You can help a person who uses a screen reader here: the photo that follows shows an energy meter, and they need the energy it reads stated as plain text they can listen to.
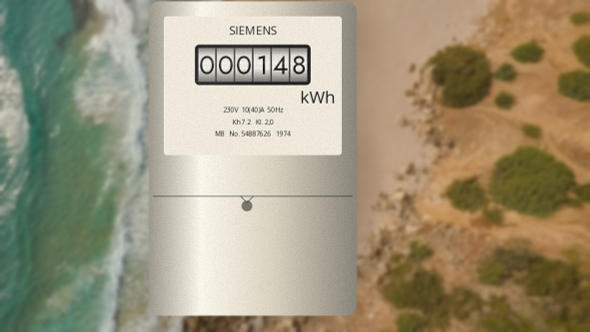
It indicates 148 kWh
